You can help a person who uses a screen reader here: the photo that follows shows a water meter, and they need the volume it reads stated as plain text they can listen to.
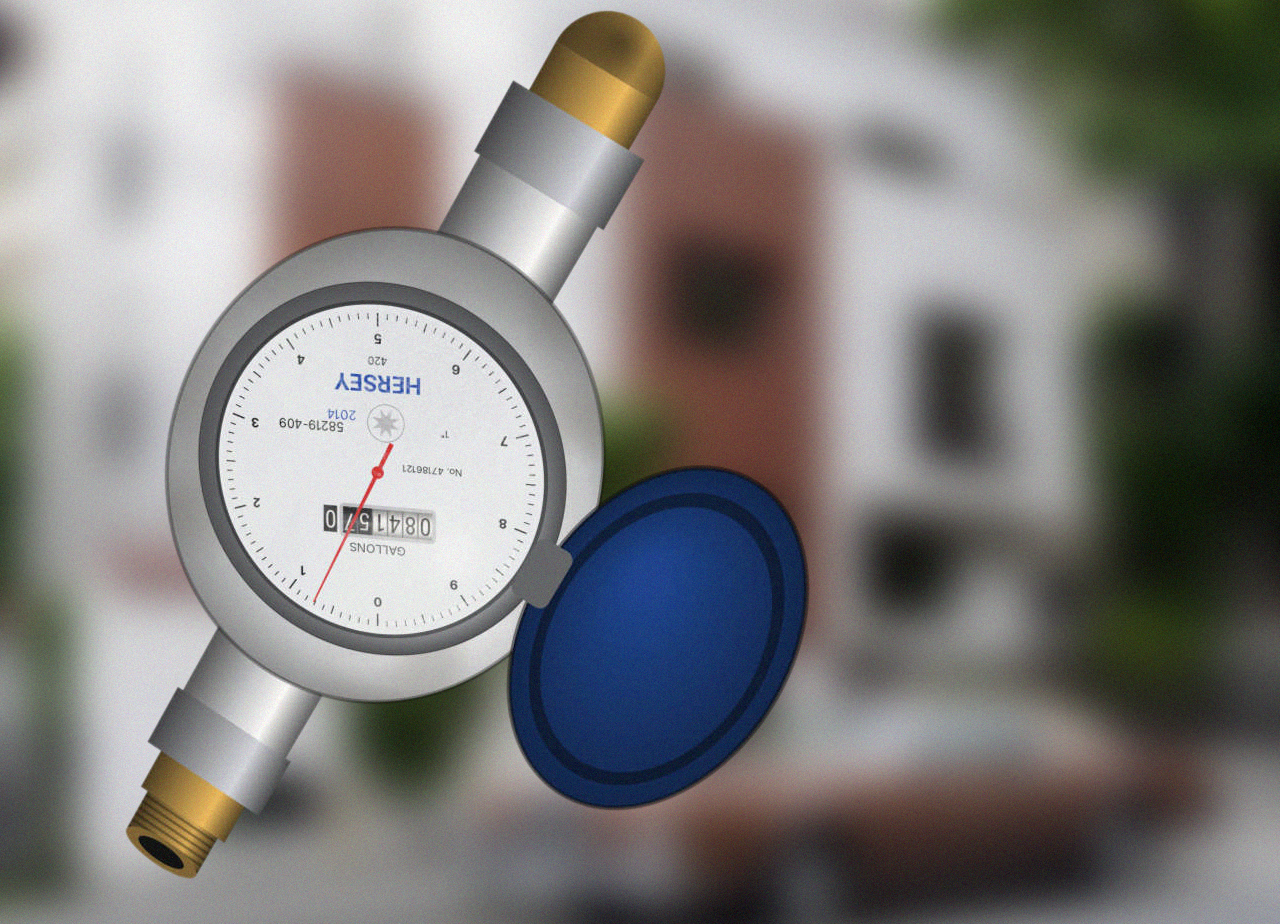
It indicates 841570.7 gal
